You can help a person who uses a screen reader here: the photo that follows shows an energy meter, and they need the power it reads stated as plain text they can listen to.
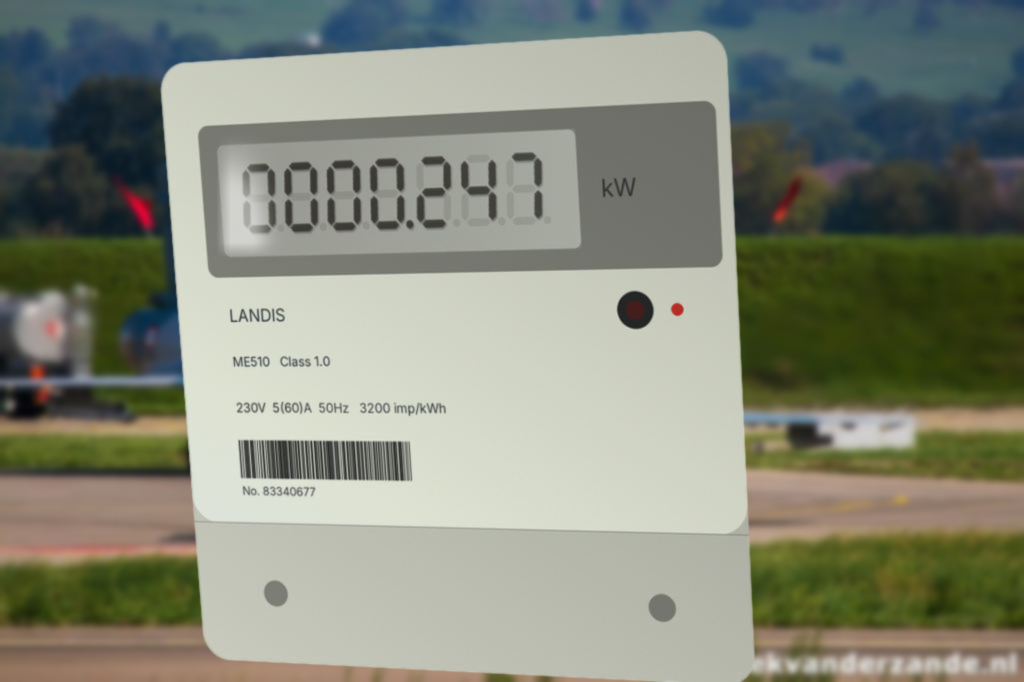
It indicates 0.247 kW
